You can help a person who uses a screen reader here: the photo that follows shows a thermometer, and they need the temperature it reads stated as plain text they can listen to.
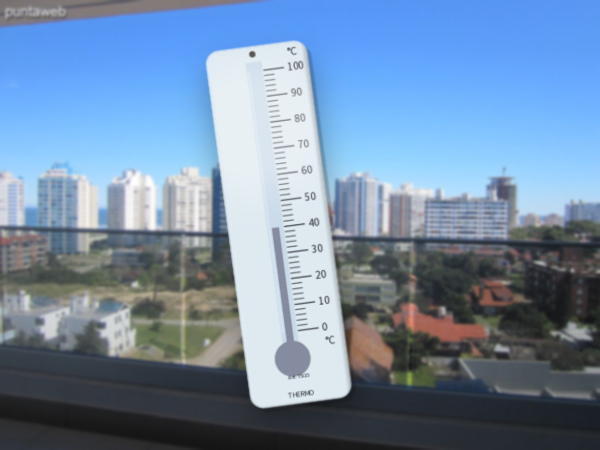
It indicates 40 °C
